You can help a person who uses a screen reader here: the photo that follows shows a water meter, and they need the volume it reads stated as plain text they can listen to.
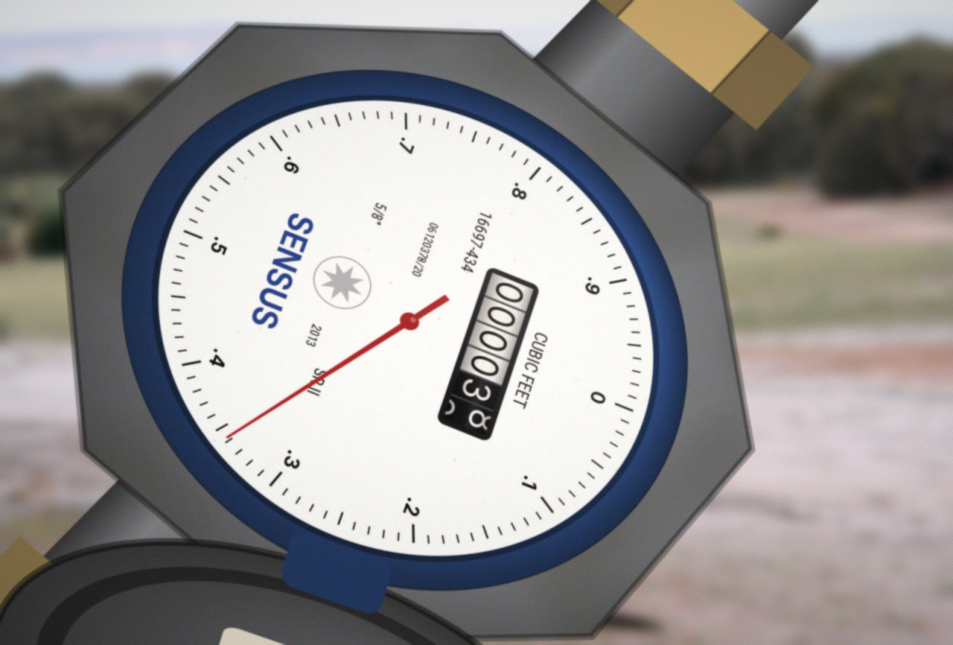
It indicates 38.34 ft³
